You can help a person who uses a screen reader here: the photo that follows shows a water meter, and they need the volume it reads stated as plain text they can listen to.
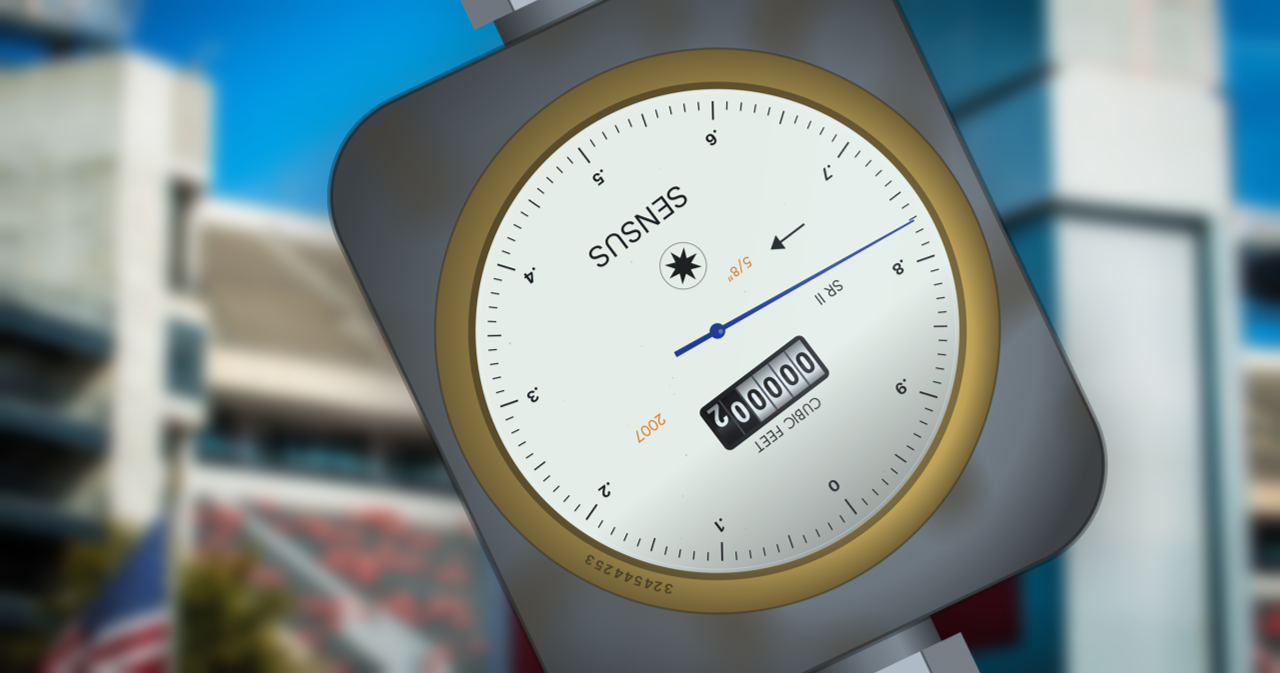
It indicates 1.77 ft³
